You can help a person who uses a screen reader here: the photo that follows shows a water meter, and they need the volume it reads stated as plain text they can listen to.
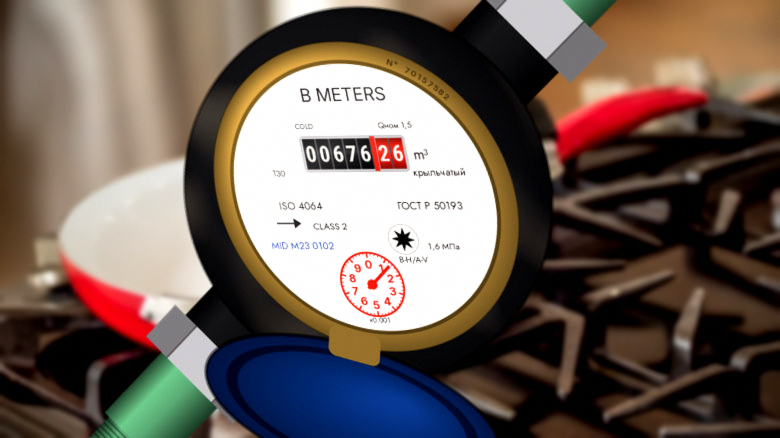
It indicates 676.261 m³
